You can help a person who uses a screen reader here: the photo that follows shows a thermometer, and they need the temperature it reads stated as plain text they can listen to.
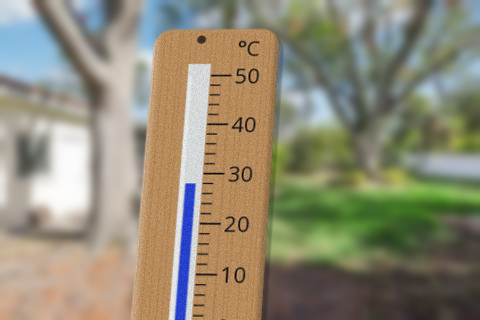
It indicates 28 °C
